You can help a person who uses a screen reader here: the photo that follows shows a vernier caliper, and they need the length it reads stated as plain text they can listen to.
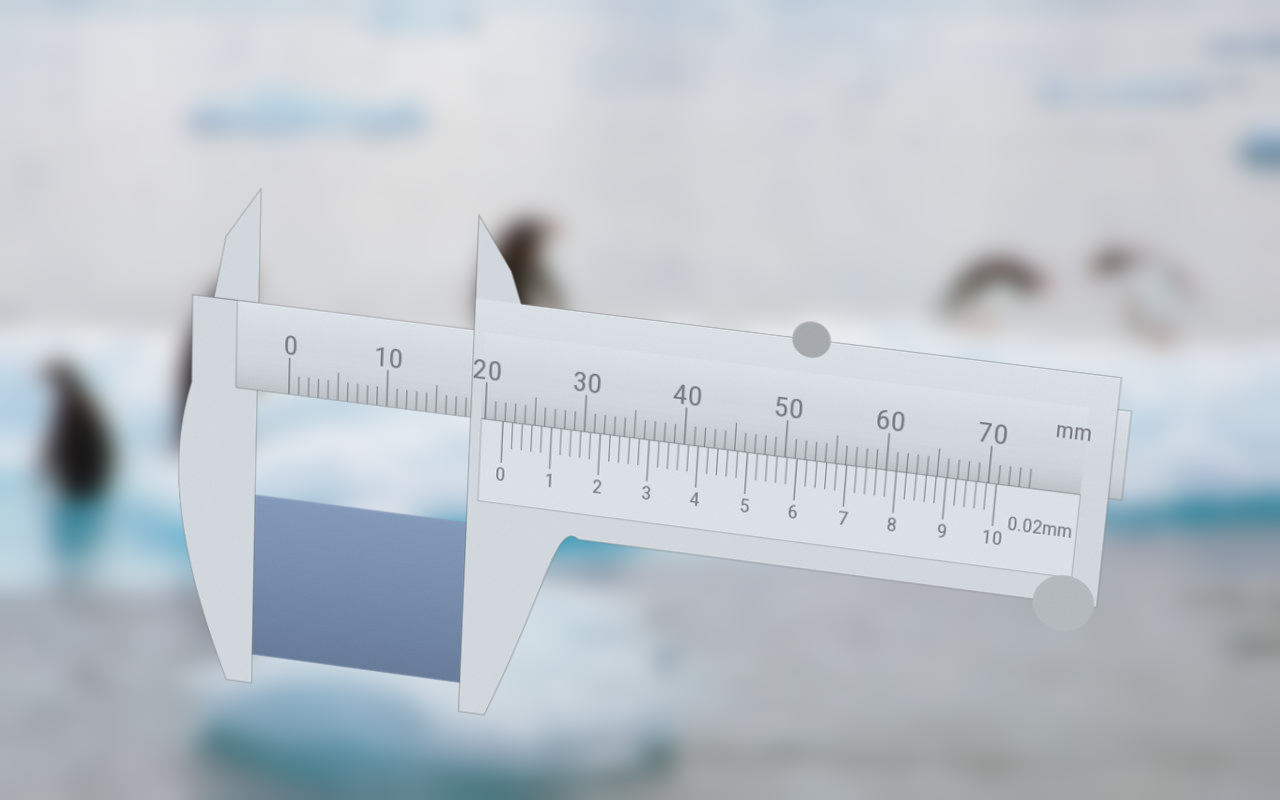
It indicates 21.8 mm
